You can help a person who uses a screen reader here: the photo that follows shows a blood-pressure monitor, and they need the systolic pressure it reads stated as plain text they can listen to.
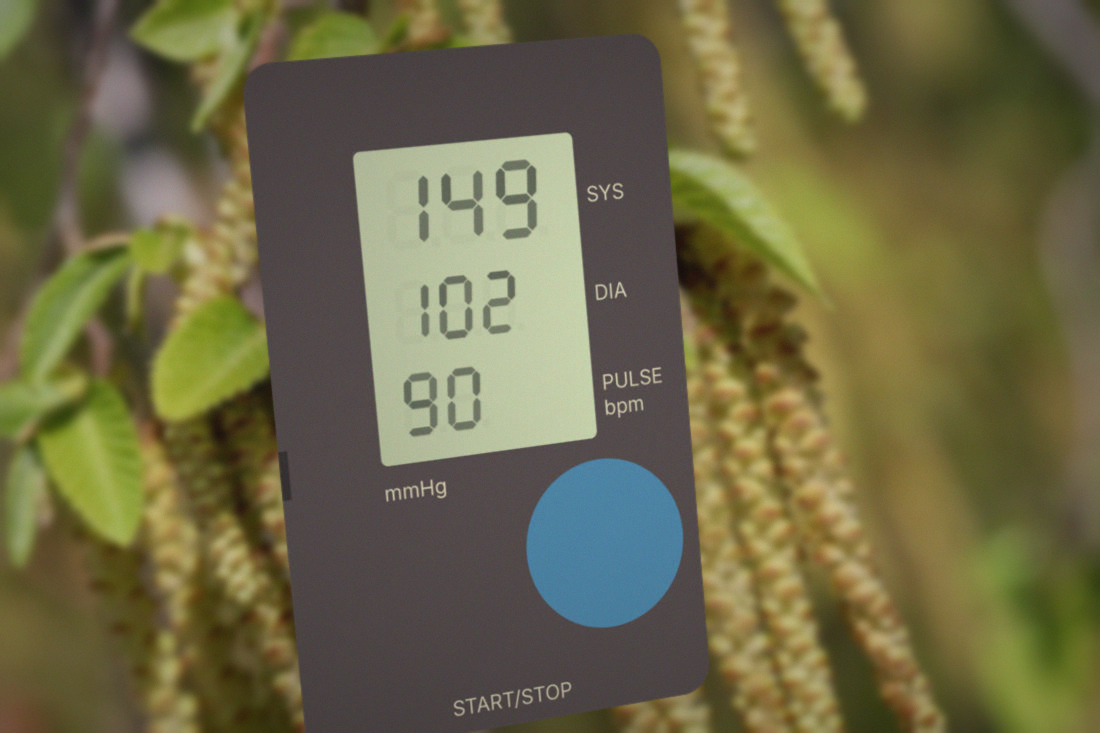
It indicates 149 mmHg
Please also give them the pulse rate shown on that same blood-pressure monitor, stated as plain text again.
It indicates 90 bpm
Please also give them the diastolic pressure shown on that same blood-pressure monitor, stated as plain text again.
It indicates 102 mmHg
